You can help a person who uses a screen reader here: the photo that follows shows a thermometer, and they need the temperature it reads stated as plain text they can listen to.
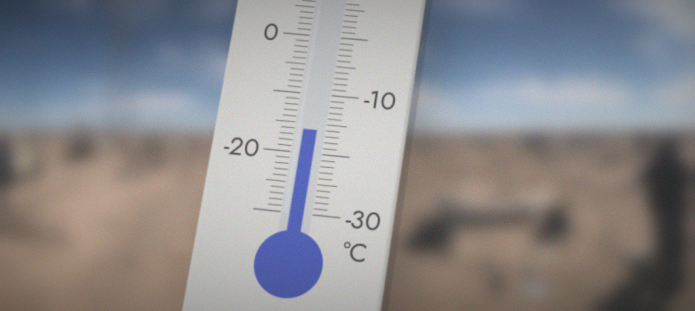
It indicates -16 °C
